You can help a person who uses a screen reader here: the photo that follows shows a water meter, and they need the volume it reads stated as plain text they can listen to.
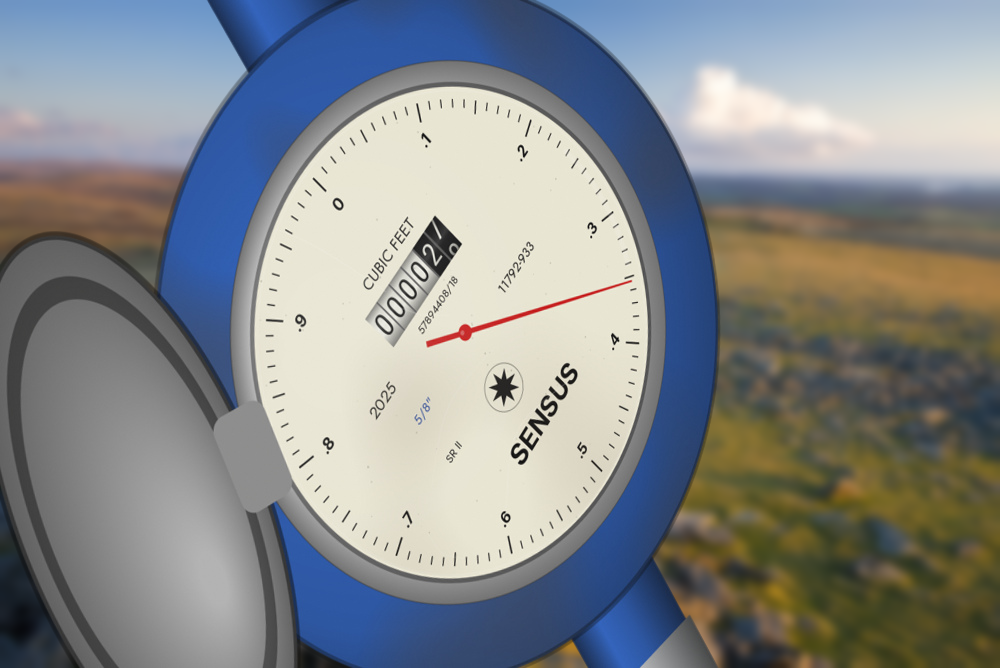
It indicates 27.35 ft³
